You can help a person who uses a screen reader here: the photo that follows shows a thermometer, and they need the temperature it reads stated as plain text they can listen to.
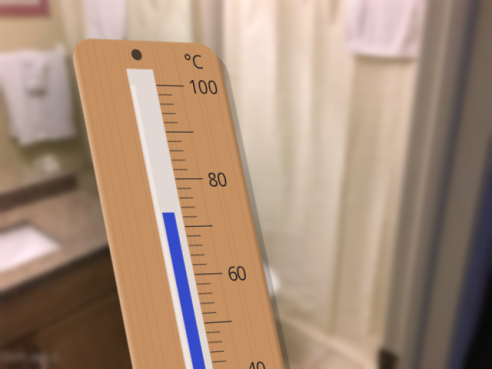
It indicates 73 °C
